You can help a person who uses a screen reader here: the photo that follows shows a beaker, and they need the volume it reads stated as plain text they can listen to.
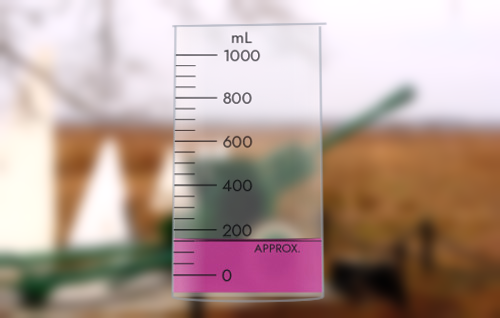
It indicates 150 mL
